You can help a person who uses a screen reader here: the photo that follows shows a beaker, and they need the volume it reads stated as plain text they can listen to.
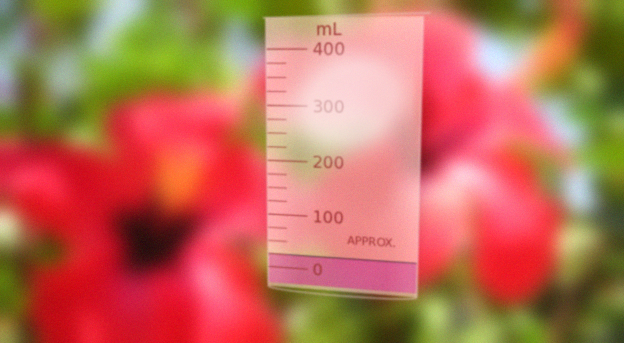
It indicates 25 mL
